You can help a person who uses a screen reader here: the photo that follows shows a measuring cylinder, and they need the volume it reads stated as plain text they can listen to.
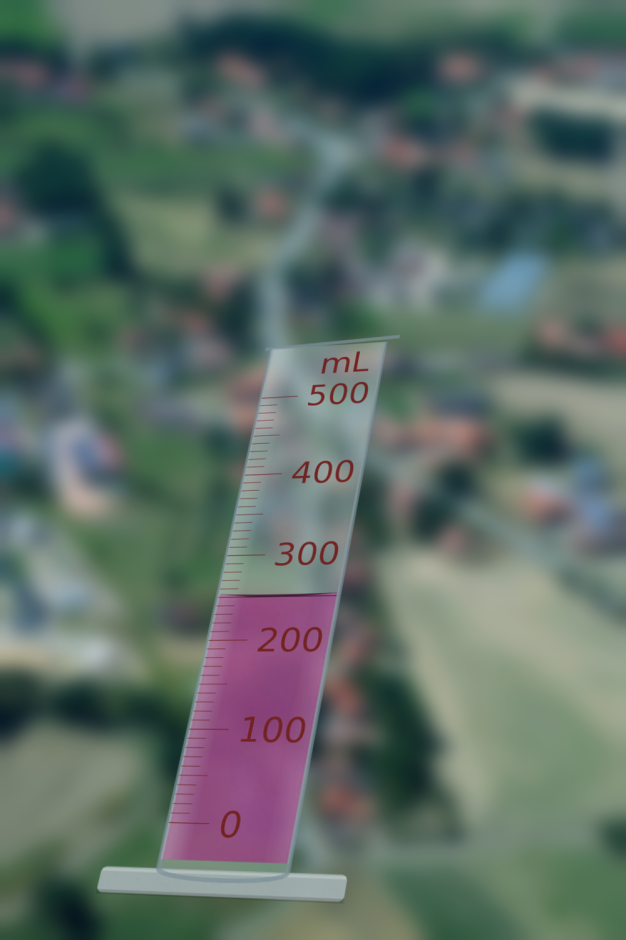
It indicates 250 mL
